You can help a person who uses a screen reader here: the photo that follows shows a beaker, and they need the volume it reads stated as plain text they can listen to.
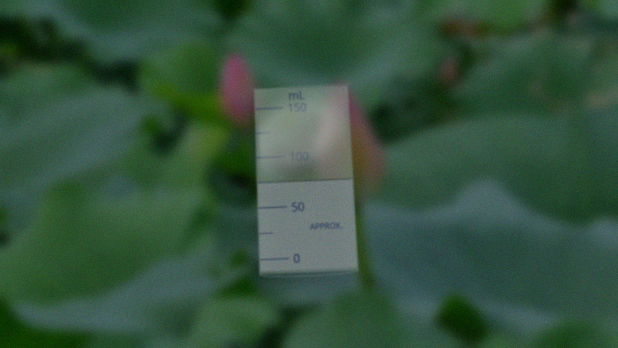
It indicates 75 mL
